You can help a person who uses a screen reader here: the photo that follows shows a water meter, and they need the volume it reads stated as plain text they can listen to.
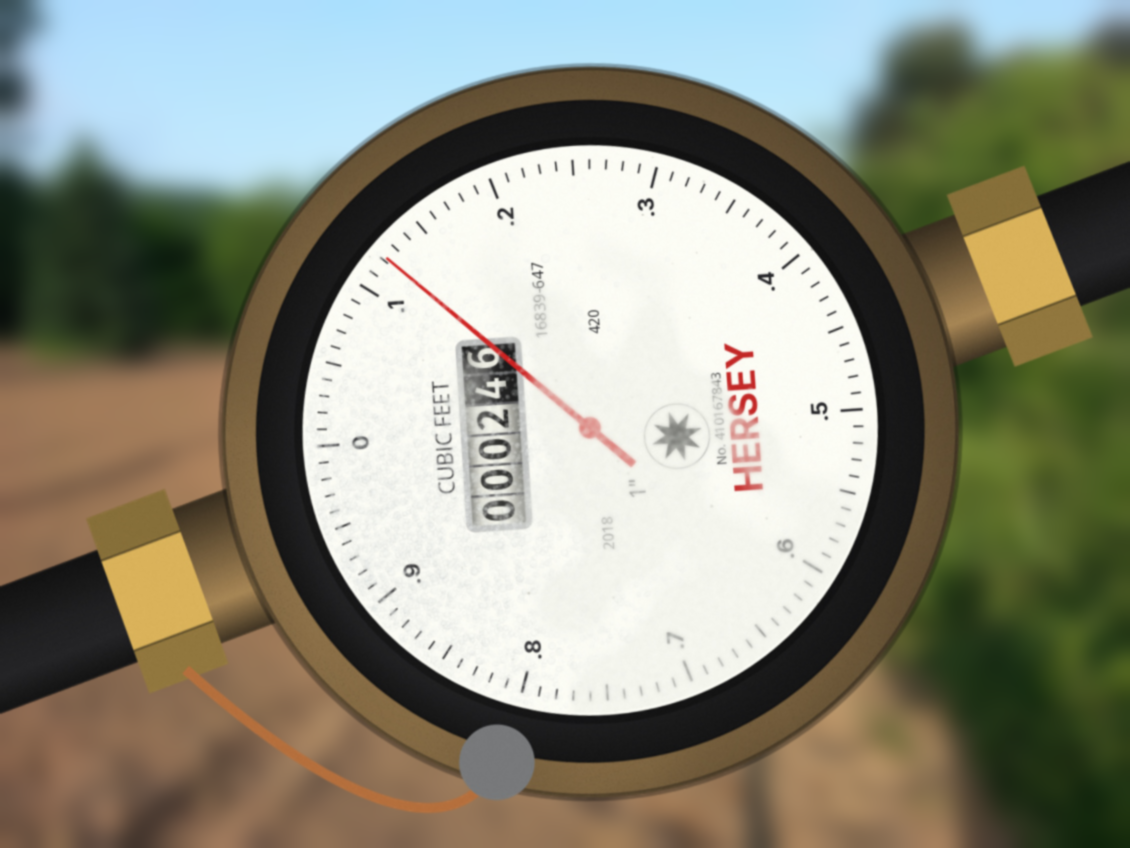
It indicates 246.12 ft³
